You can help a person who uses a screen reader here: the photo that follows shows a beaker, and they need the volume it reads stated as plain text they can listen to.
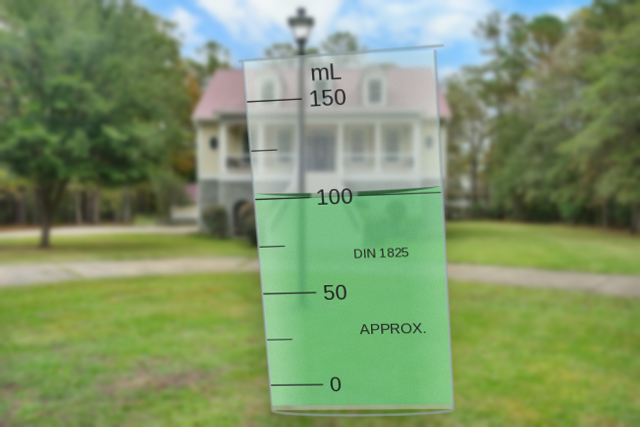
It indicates 100 mL
